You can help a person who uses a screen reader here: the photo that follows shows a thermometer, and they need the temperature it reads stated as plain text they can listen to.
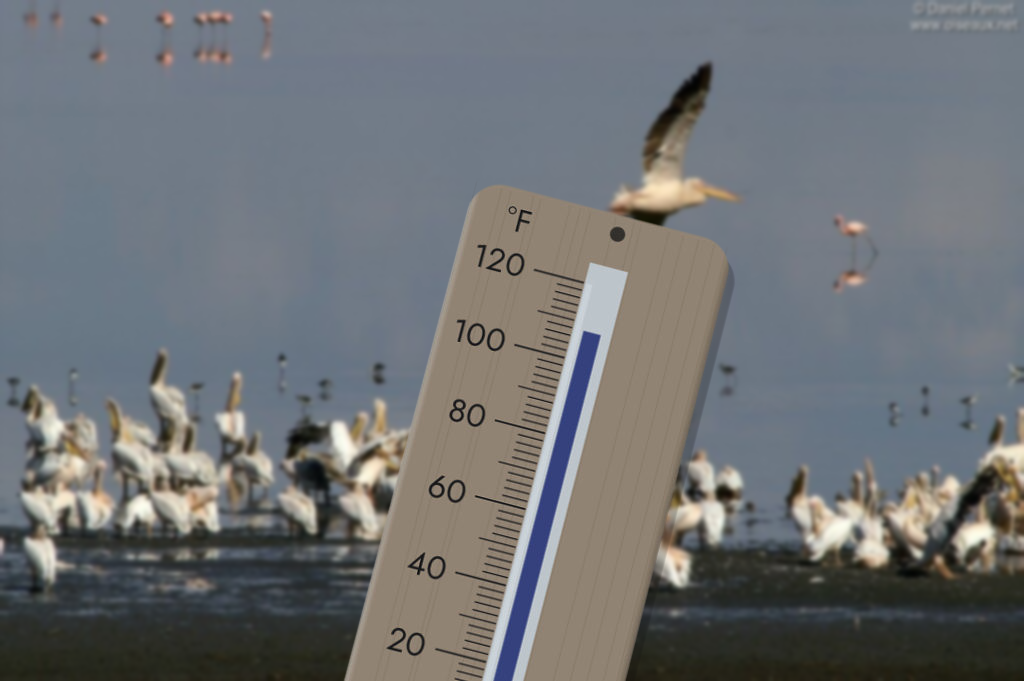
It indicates 108 °F
